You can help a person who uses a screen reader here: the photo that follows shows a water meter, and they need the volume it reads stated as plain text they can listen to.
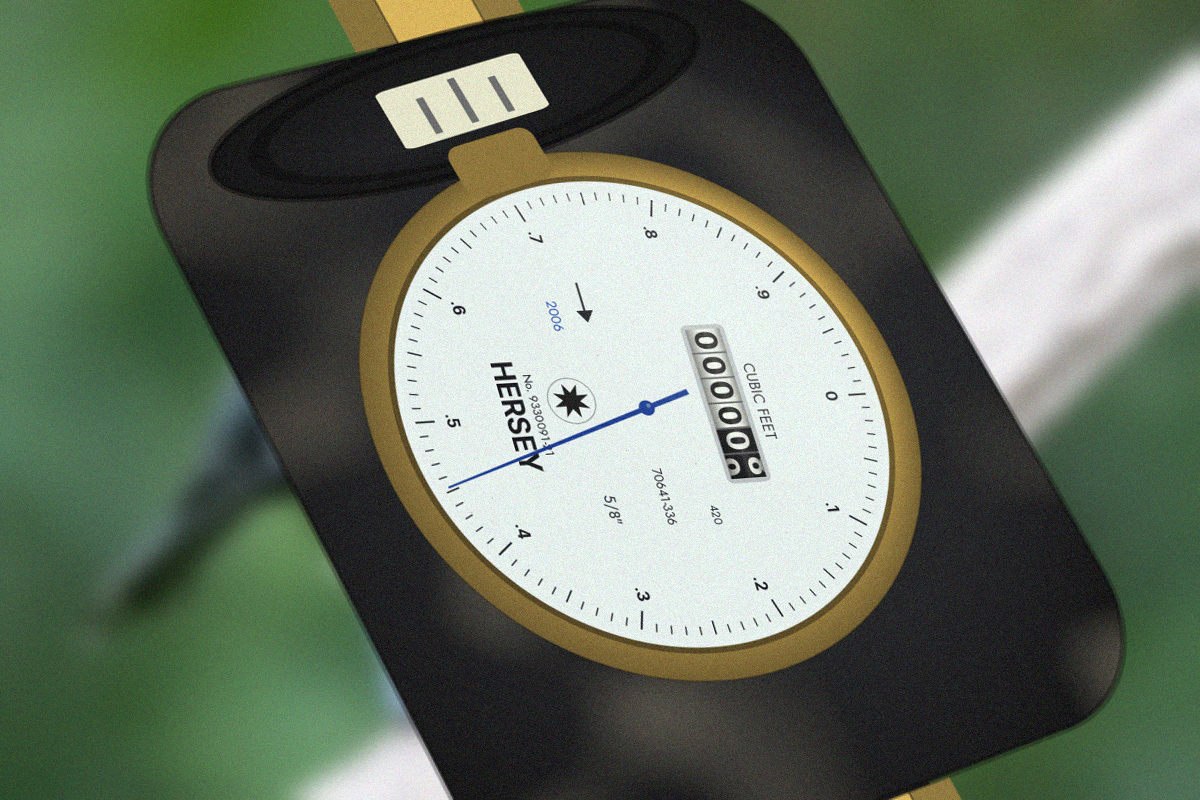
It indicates 8.45 ft³
